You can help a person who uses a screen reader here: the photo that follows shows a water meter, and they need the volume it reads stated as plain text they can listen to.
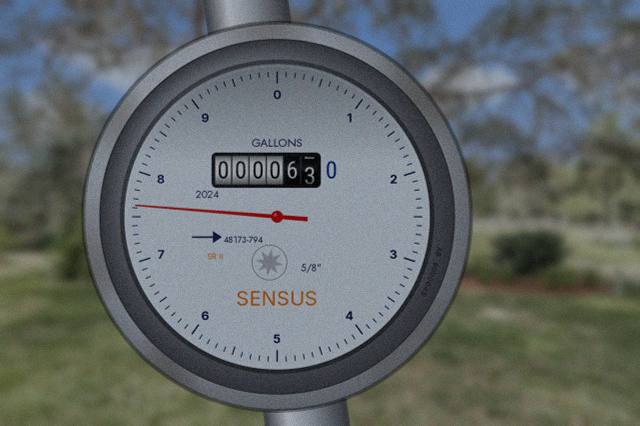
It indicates 627.6 gal
